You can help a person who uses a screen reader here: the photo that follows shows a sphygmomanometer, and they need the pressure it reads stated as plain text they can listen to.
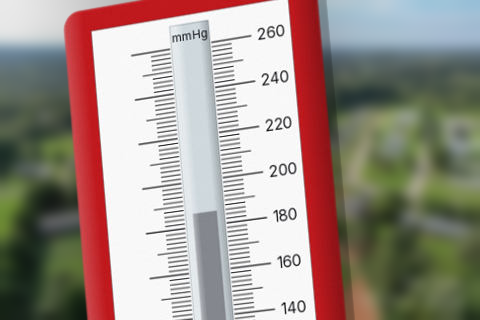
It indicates 186 mmHg
